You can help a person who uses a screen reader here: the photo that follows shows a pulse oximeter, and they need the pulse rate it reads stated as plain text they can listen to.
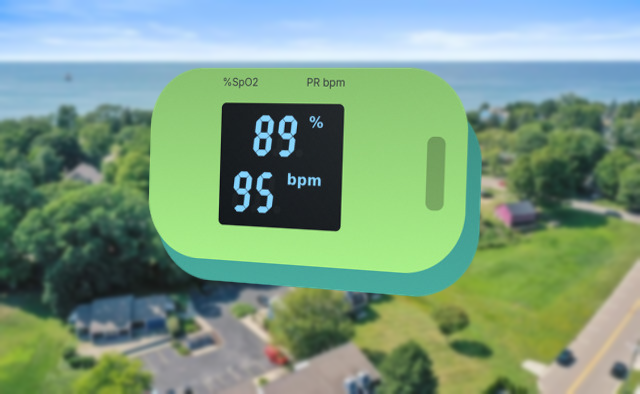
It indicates 95 bpm
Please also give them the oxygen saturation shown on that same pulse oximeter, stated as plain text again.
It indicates 89 %
